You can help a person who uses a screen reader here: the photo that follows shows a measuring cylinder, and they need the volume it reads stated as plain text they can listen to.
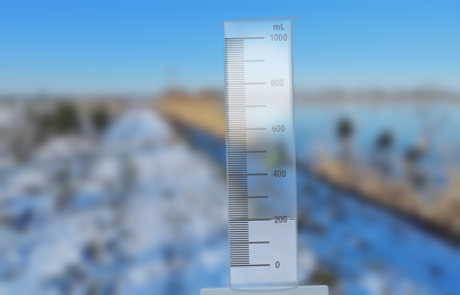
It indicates 200 mL
